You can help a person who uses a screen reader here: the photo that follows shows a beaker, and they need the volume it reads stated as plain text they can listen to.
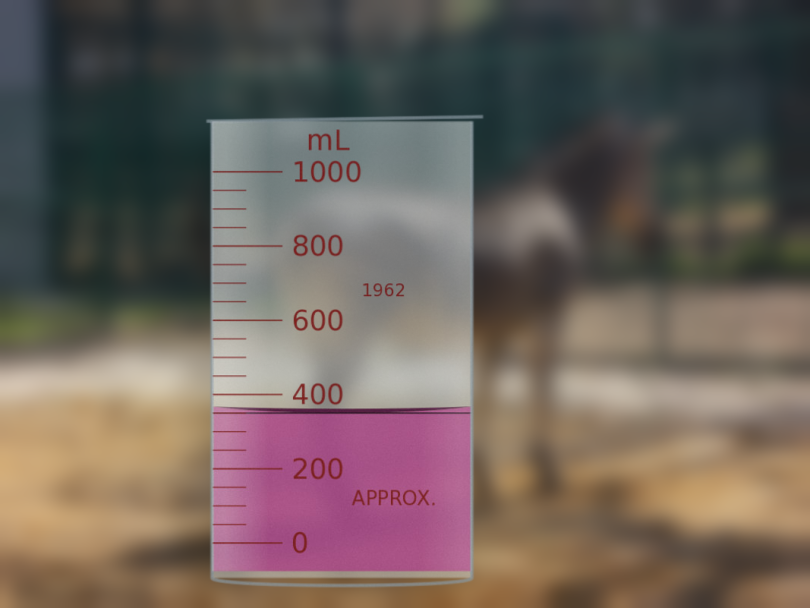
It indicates 350 mL
